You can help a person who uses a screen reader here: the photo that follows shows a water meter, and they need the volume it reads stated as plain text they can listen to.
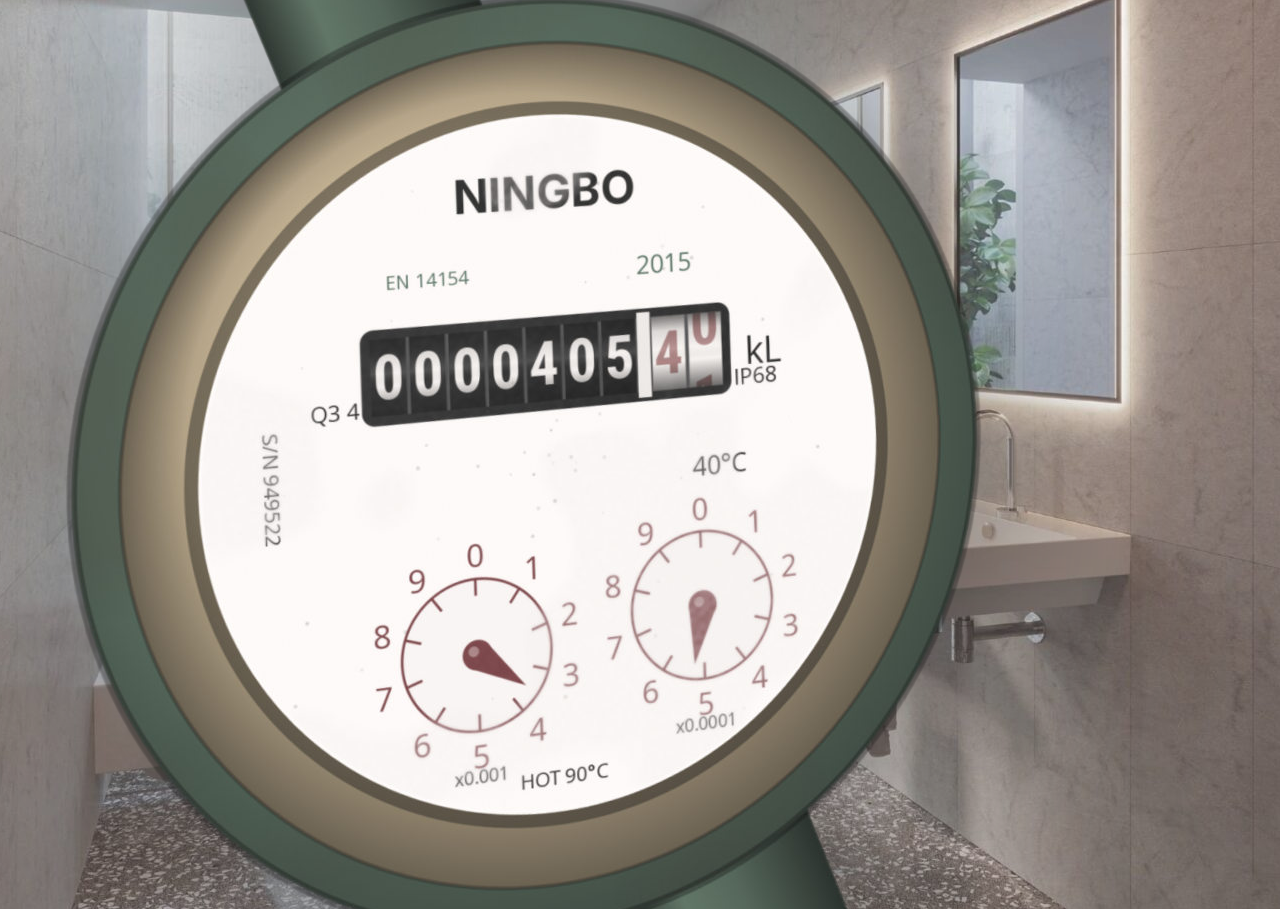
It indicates 405.4035 kL
